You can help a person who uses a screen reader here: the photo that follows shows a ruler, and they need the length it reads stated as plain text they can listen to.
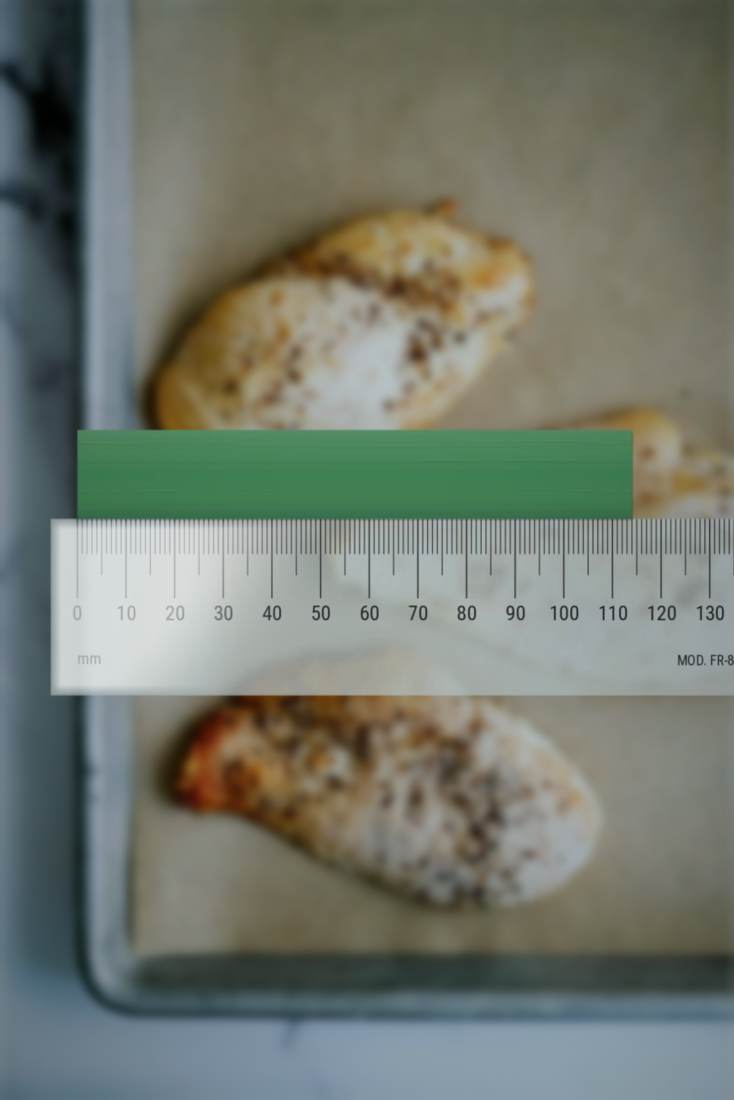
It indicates 114 mm
